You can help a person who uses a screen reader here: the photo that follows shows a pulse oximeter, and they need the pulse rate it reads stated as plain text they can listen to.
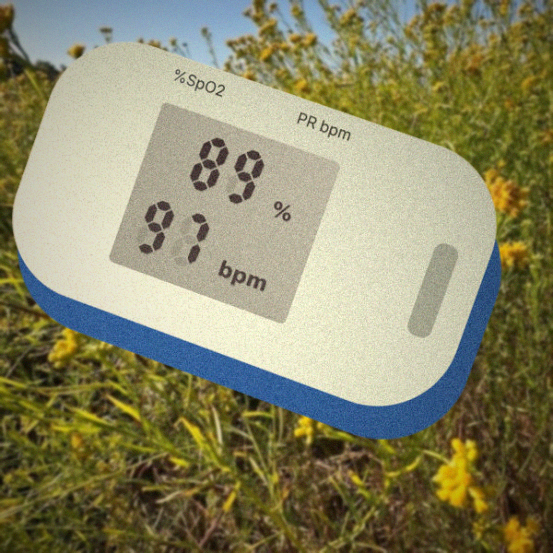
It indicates 97 bpm
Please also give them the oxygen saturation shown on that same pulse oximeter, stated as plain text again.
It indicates 89 %
